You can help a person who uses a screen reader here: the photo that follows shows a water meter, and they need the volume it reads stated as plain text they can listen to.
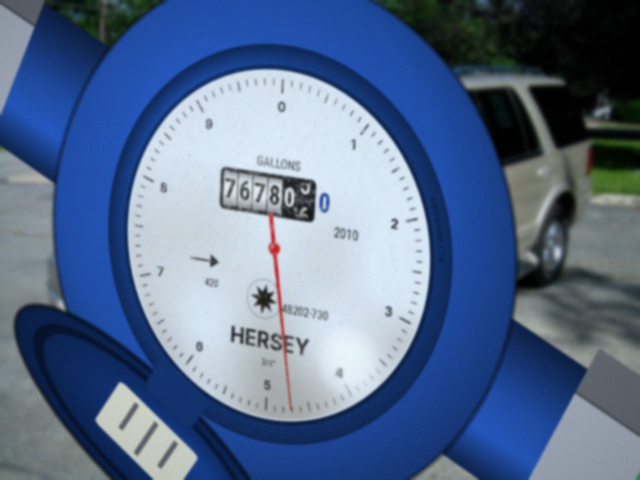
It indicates 7678054.7 gal
